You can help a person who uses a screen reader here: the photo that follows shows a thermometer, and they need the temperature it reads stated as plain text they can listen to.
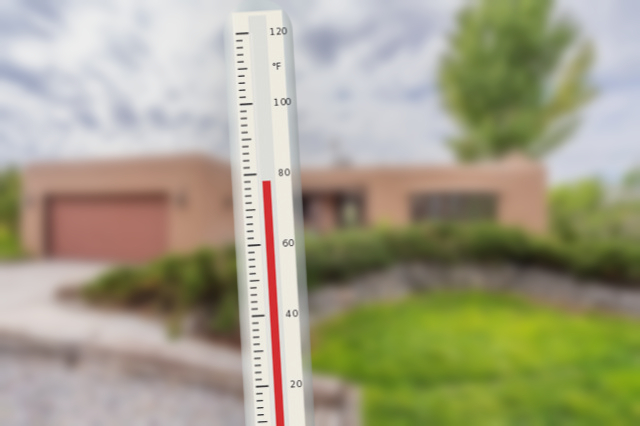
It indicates 78 °F
